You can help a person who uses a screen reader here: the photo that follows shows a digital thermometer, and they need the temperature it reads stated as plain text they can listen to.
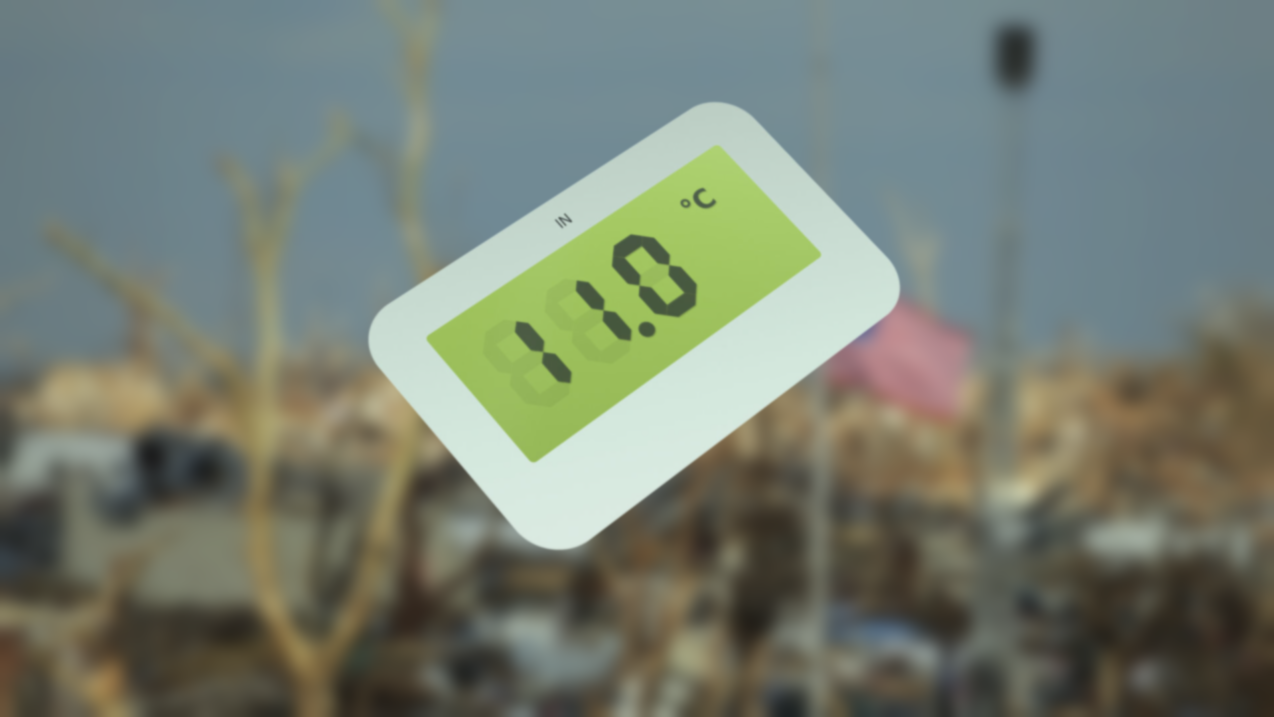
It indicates 11.0 °C
